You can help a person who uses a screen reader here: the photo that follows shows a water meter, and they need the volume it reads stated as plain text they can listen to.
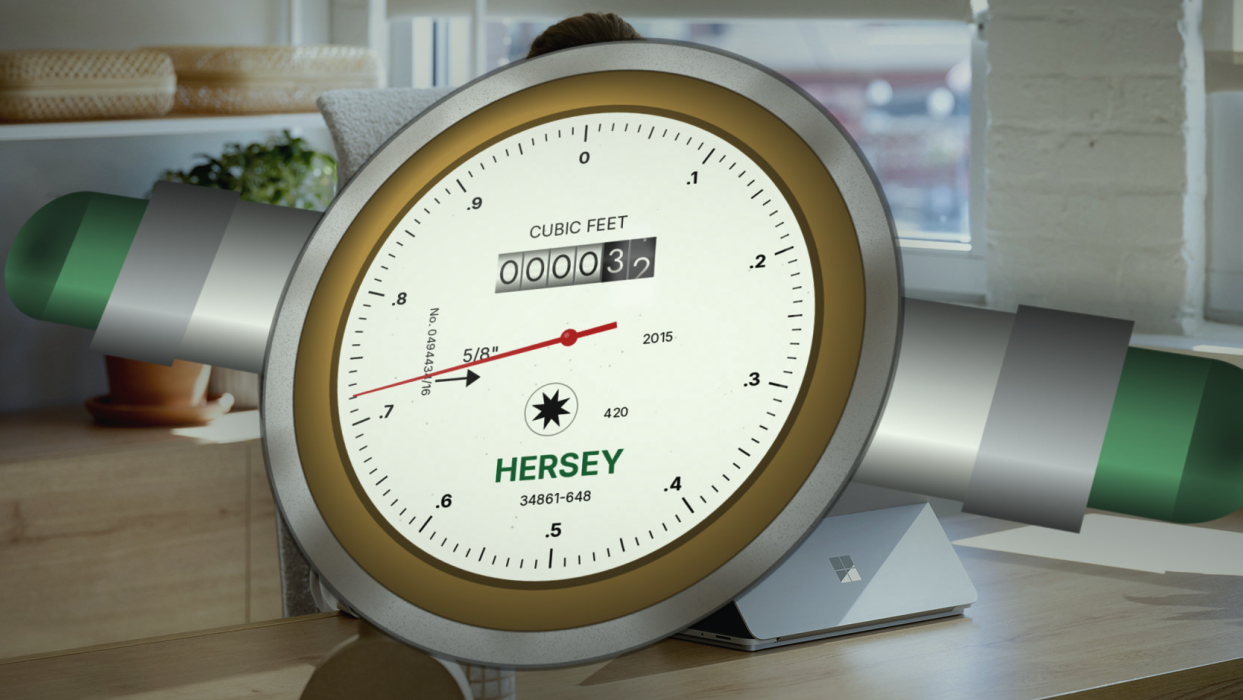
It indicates 31.72 ft³
